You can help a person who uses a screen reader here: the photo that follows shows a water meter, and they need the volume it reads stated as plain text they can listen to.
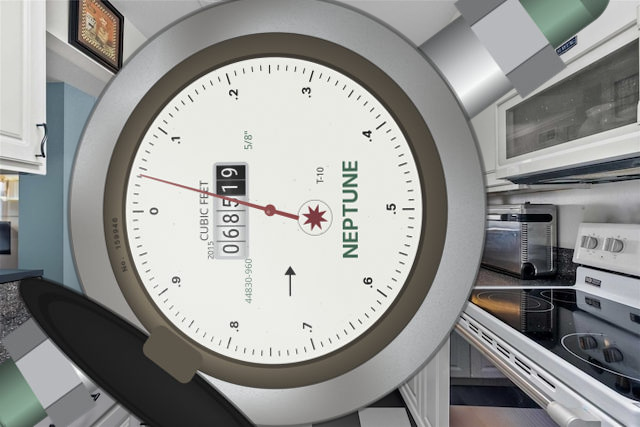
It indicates 68519.04 ft³
